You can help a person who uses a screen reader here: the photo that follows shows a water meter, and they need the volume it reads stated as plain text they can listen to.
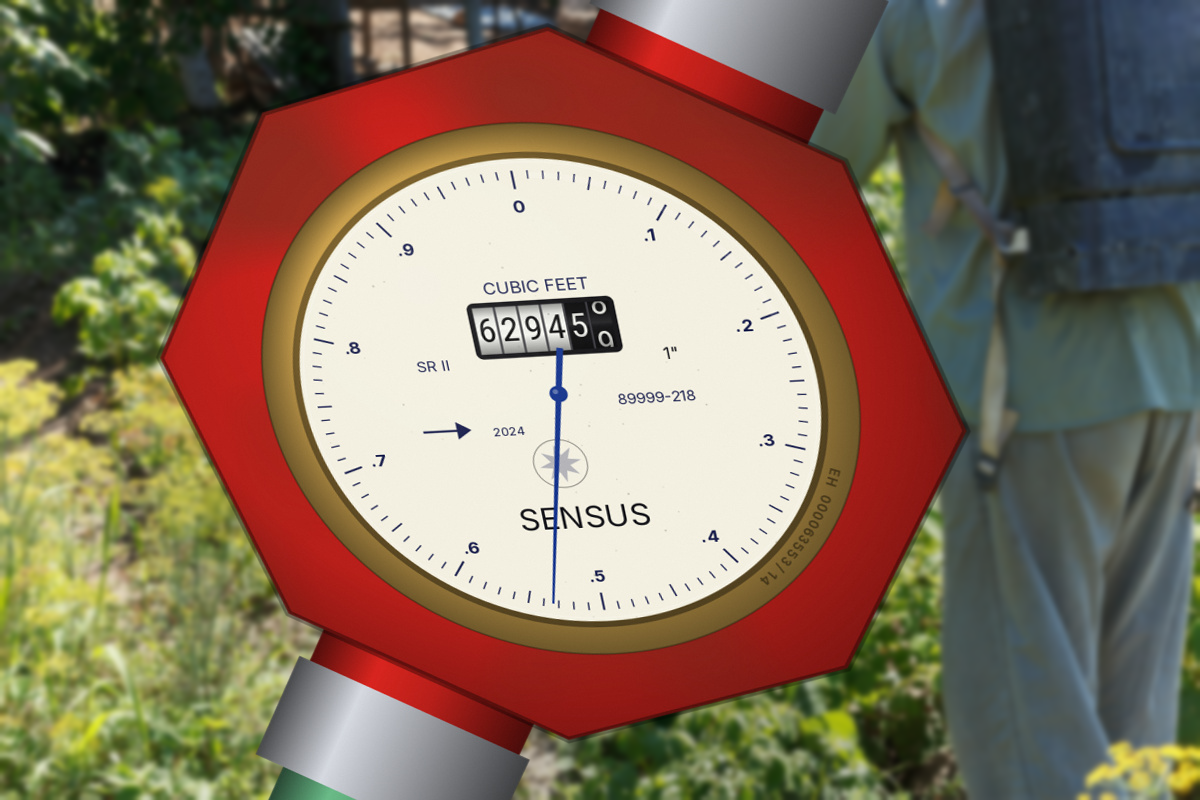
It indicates 629458.53 ft³
